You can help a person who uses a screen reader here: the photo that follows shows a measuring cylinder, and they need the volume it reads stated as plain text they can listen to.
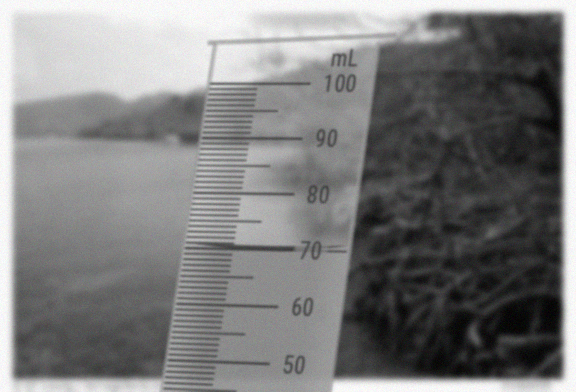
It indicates 70 mL
